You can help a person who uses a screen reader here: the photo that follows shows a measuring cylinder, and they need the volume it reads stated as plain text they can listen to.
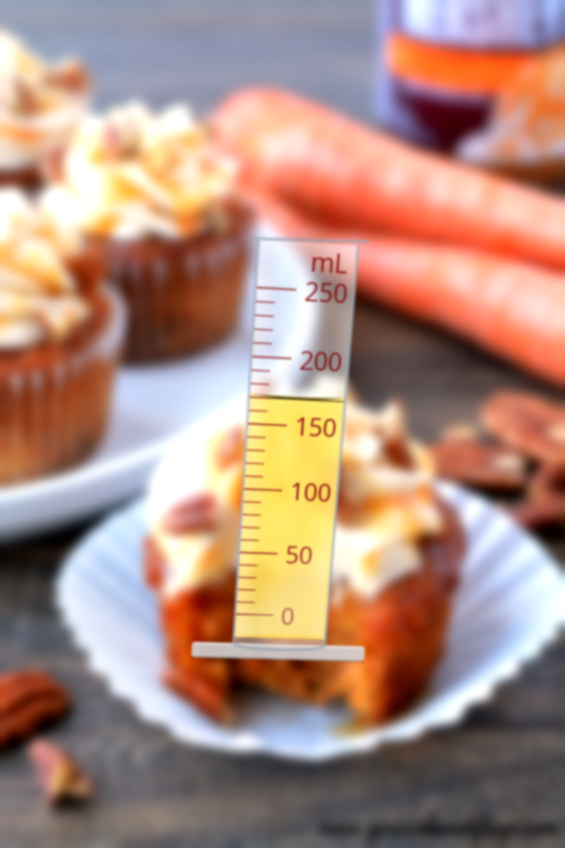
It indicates 170 mL
